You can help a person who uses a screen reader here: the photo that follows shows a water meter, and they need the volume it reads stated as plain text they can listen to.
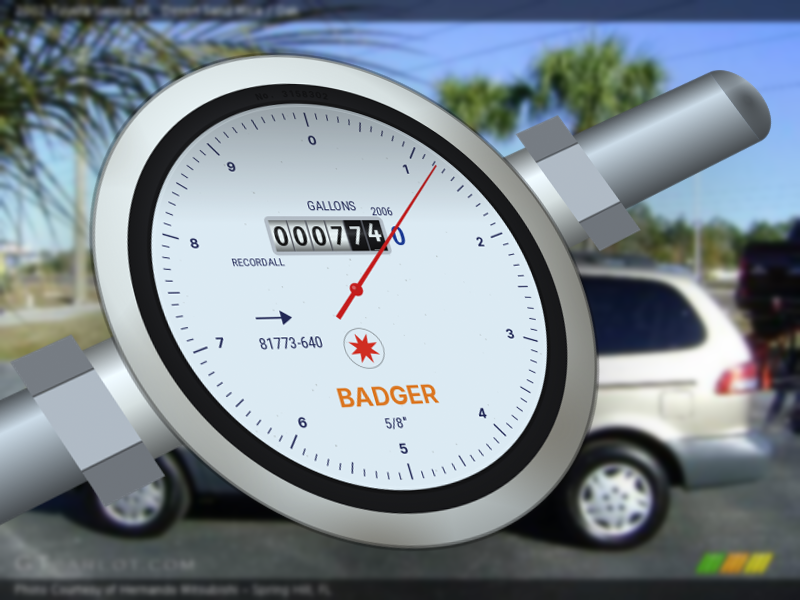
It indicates 7741.2 gal
